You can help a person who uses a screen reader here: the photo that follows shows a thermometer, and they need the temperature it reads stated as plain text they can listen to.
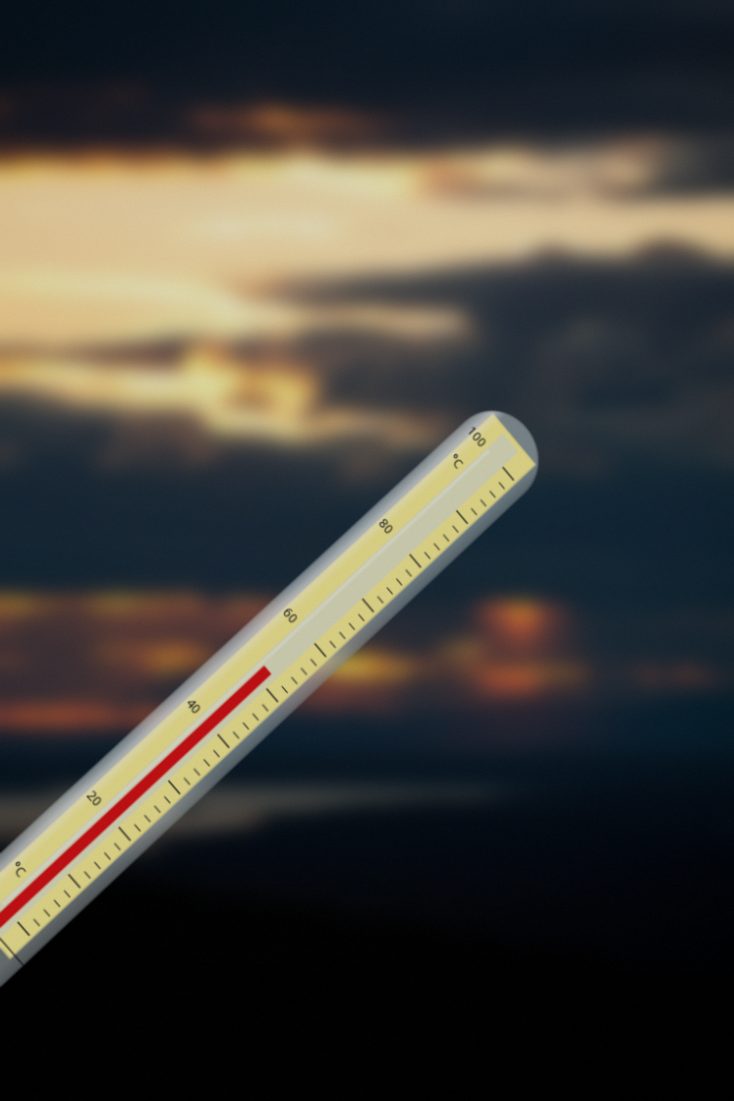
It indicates 52 °C
